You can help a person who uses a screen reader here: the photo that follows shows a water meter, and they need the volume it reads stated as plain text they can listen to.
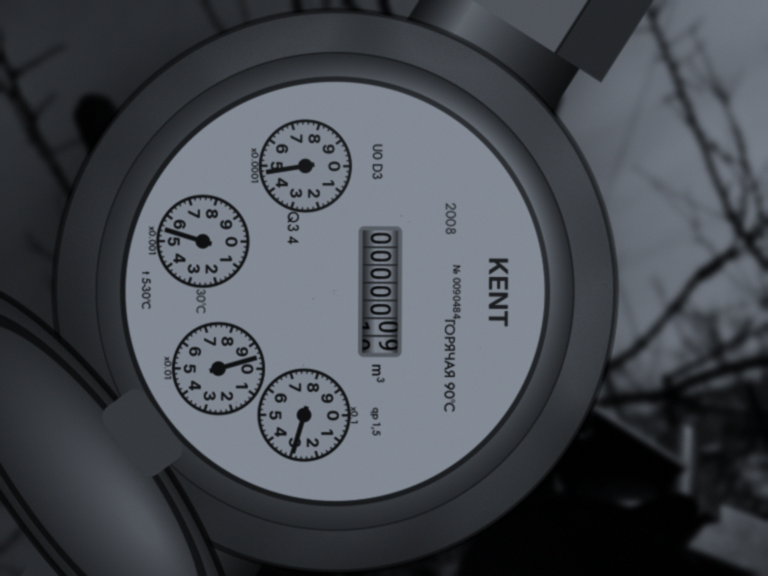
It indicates 9.2954 m³
